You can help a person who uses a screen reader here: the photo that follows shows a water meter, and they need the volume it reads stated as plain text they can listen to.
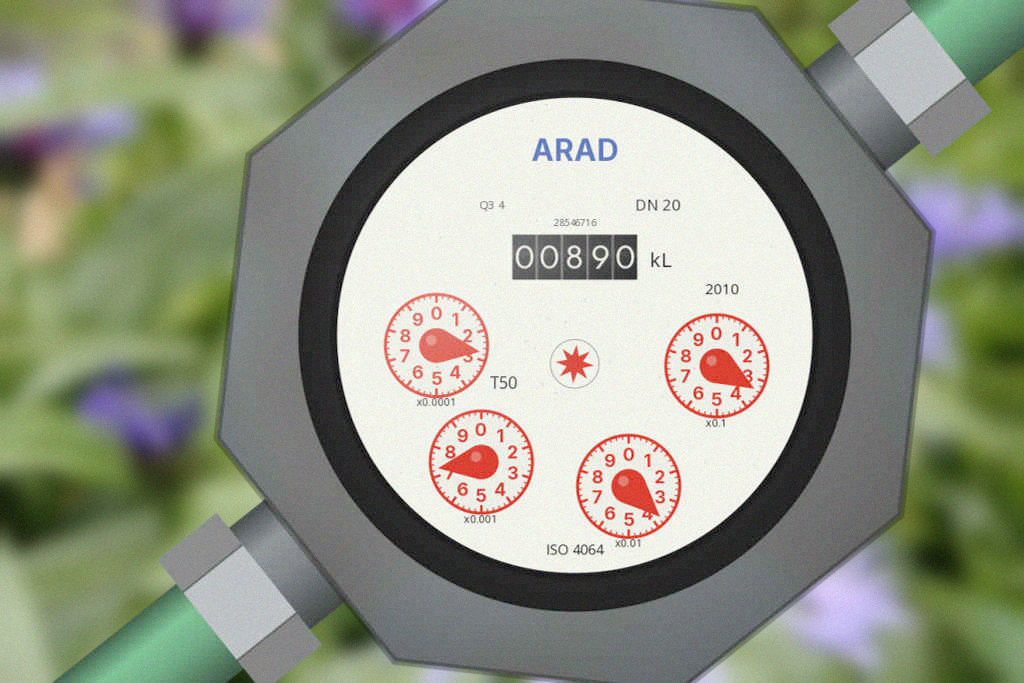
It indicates 890.3372 kL
